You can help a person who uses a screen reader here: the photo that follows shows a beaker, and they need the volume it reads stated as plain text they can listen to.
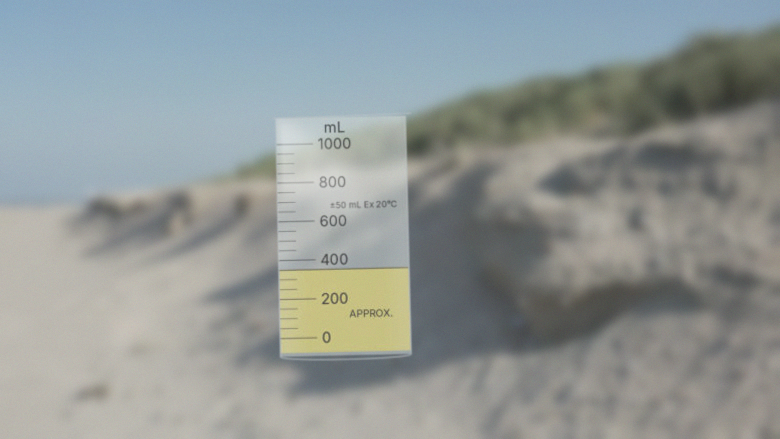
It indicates 350 mL
